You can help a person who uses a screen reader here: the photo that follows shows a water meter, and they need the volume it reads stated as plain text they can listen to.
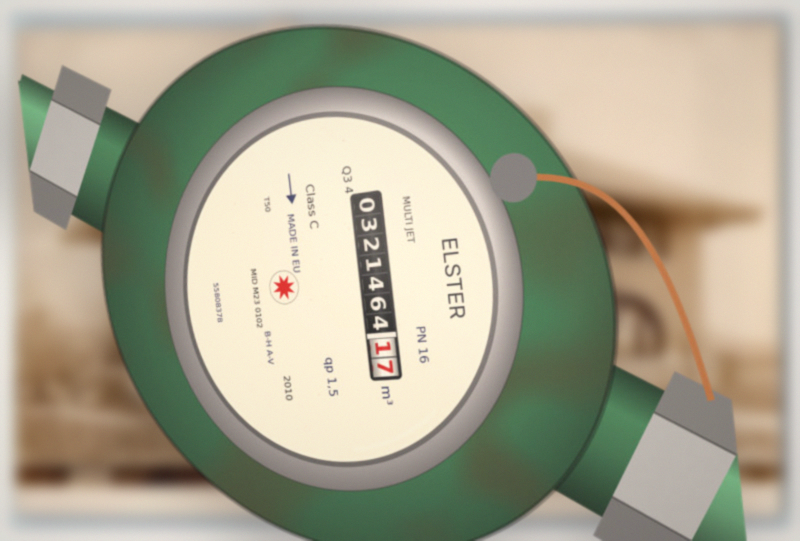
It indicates 321464.17 m³
